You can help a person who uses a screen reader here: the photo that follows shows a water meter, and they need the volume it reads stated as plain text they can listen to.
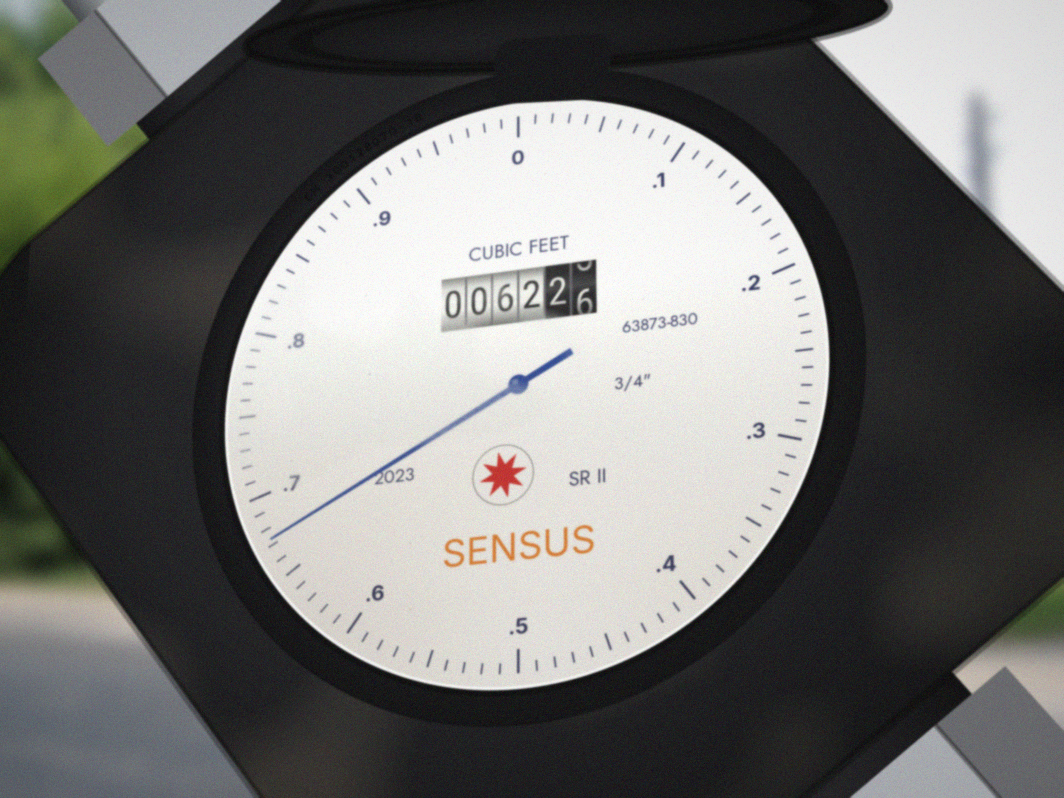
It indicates 6225.67 ft³
